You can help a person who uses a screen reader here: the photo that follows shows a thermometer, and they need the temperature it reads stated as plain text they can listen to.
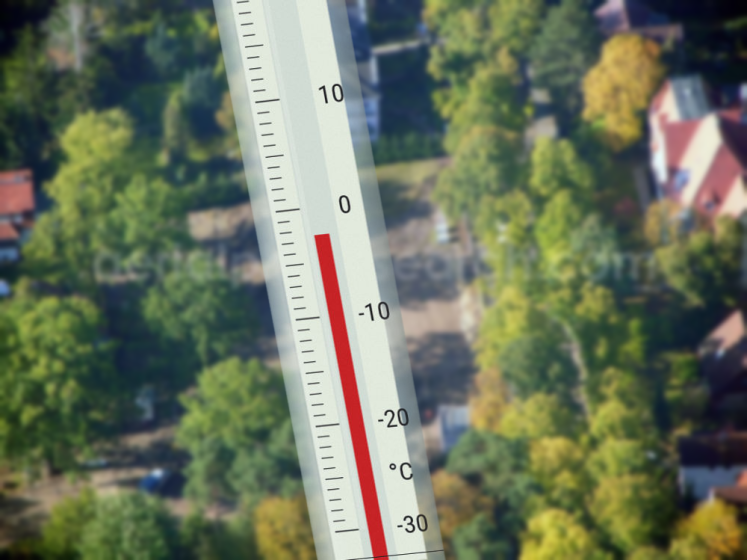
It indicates -2.5 °C
